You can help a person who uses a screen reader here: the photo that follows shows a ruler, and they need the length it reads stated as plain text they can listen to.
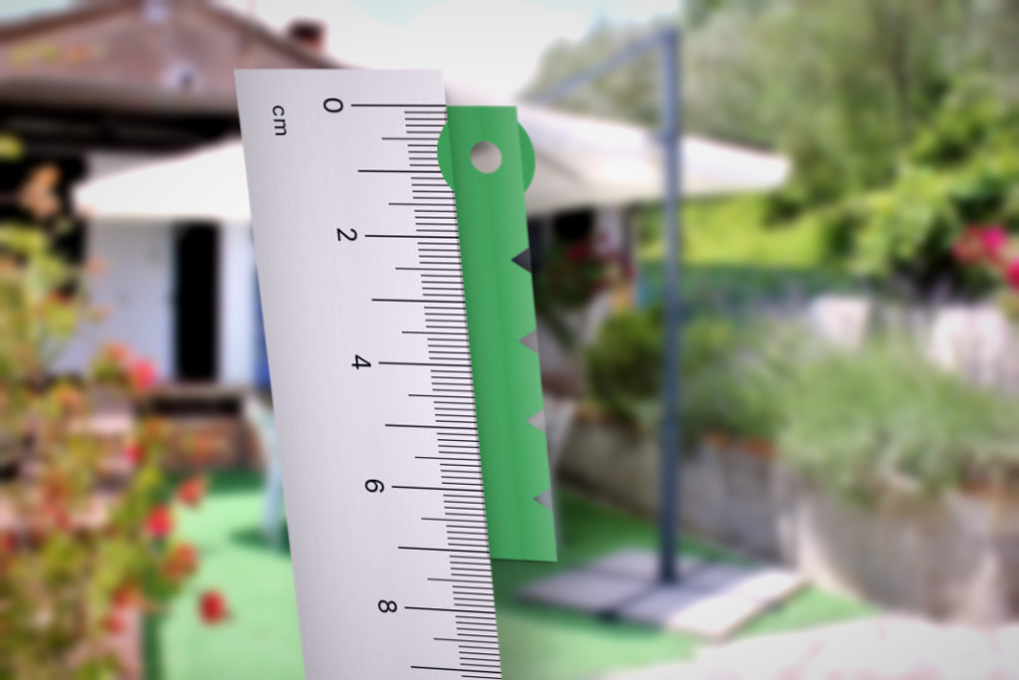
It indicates 7.1 cm
